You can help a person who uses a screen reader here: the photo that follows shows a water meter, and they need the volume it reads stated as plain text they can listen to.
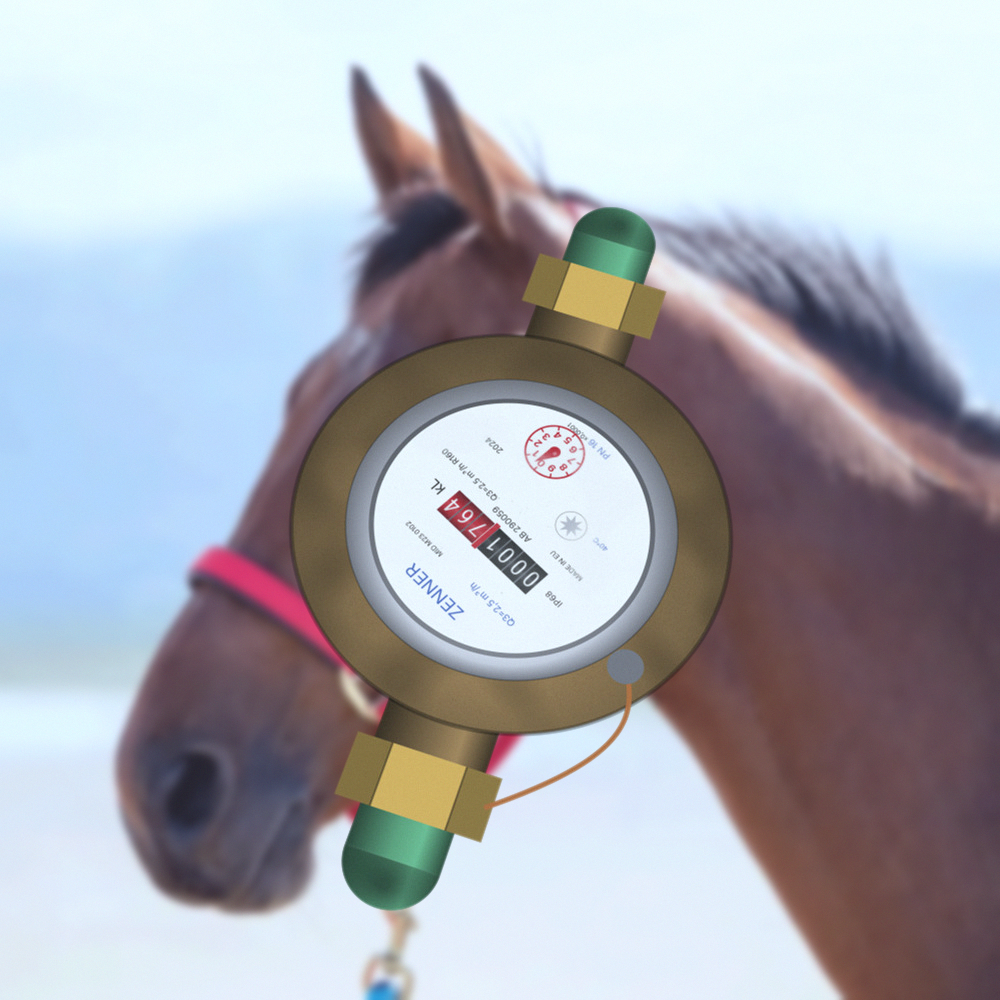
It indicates 1.7640 kL
